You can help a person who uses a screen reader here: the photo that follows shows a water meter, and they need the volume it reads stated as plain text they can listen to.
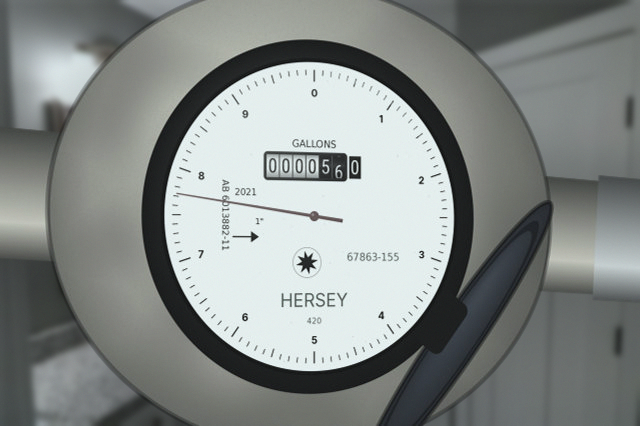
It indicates 557.7 gal
